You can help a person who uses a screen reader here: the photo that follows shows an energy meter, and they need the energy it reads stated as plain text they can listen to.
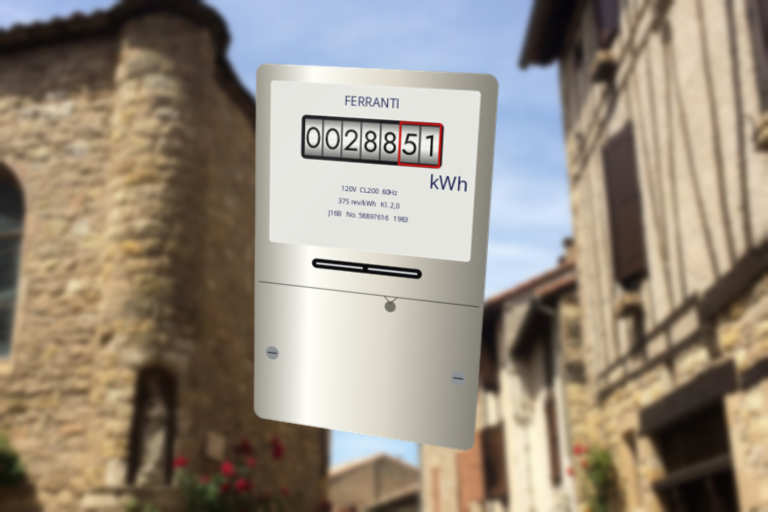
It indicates 288.51 kWh
